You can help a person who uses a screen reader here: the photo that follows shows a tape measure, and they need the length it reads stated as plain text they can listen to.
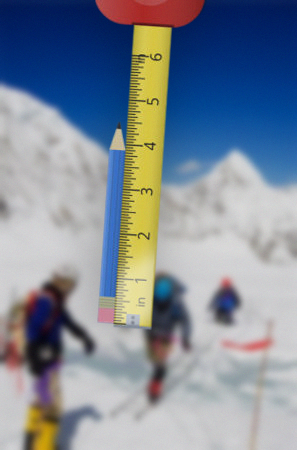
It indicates 4.5 in
